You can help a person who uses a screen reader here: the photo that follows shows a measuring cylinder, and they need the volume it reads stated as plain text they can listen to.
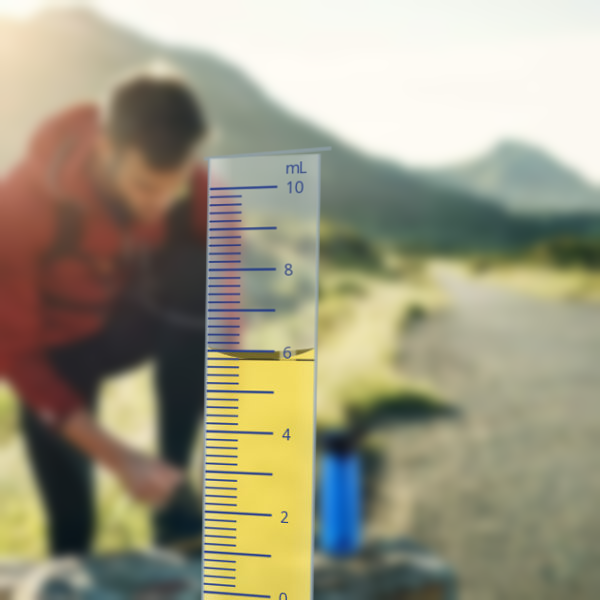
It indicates 5.8 mL
